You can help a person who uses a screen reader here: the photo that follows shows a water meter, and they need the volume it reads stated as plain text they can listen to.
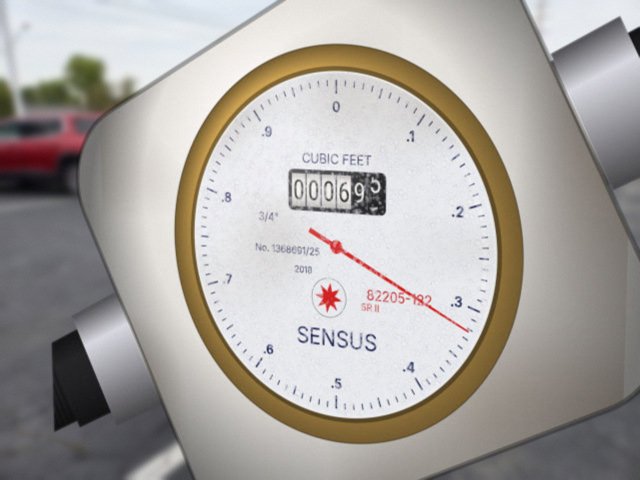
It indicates 695.32 ft³
